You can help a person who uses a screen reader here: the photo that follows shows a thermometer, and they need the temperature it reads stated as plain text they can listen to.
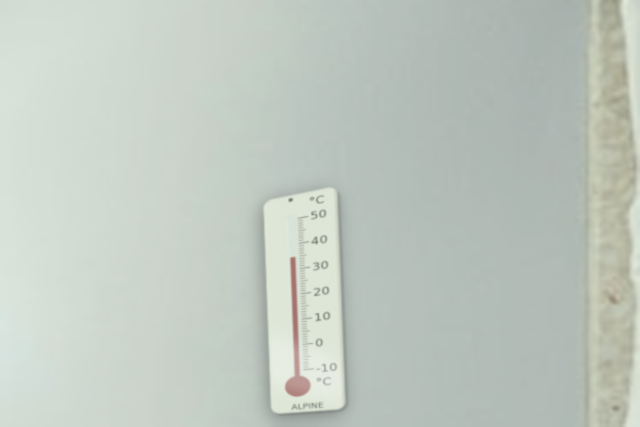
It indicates 35 °C
